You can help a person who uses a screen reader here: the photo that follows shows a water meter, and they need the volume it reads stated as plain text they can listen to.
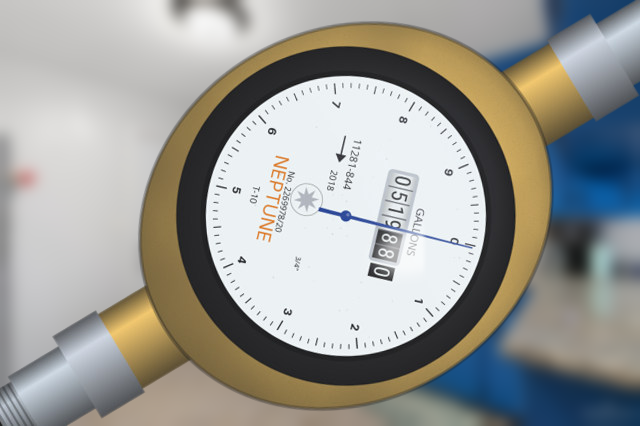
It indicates 519880.0 gal
